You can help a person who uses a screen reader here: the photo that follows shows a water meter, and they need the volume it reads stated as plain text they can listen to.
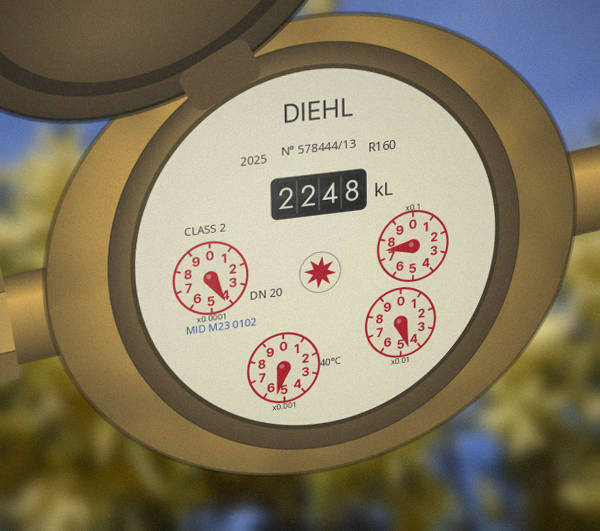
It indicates 2248.7454 kL
